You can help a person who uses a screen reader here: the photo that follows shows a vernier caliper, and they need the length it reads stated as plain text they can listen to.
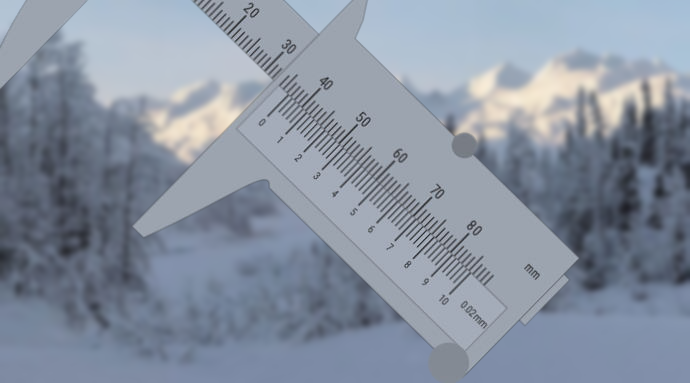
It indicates 36.5 mm
